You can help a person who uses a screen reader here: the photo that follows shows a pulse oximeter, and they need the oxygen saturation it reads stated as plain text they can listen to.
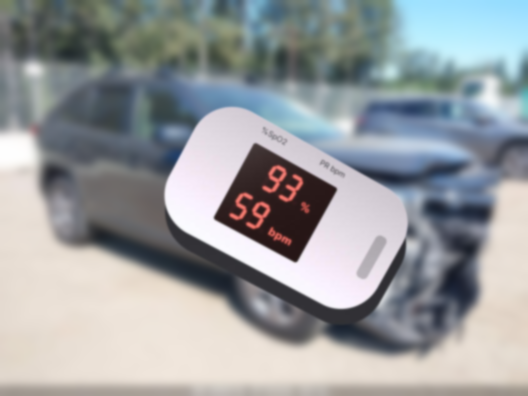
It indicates 93 %
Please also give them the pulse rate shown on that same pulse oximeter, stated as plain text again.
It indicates 59 bpm
